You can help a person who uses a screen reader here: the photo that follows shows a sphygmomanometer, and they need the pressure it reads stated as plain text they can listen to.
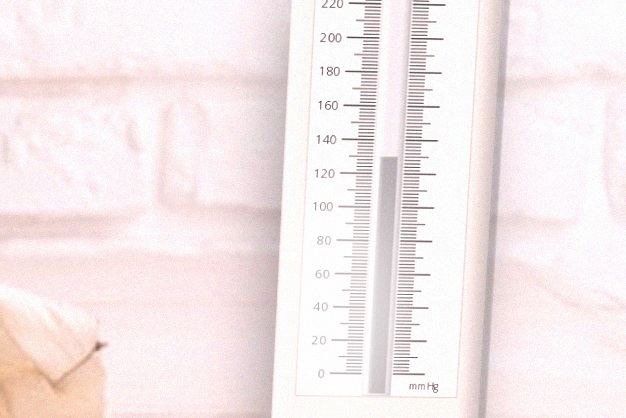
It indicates 130 mmHg
